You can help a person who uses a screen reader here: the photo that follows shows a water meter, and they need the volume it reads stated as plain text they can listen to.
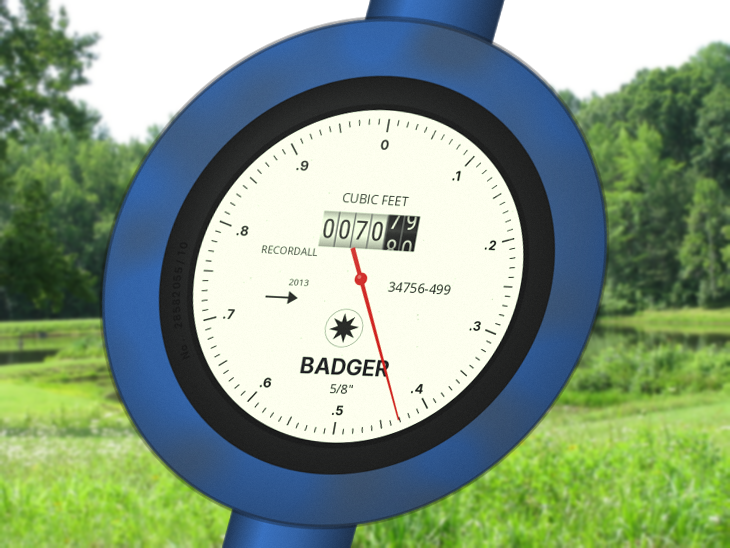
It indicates 7079.43 ft³
